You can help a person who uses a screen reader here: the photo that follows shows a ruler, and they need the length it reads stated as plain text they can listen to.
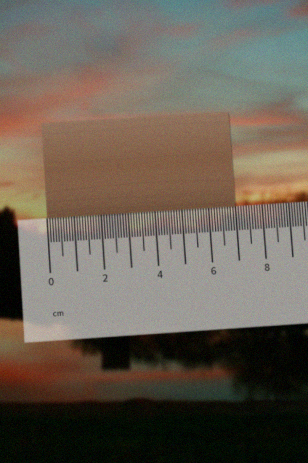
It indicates 7 cm
